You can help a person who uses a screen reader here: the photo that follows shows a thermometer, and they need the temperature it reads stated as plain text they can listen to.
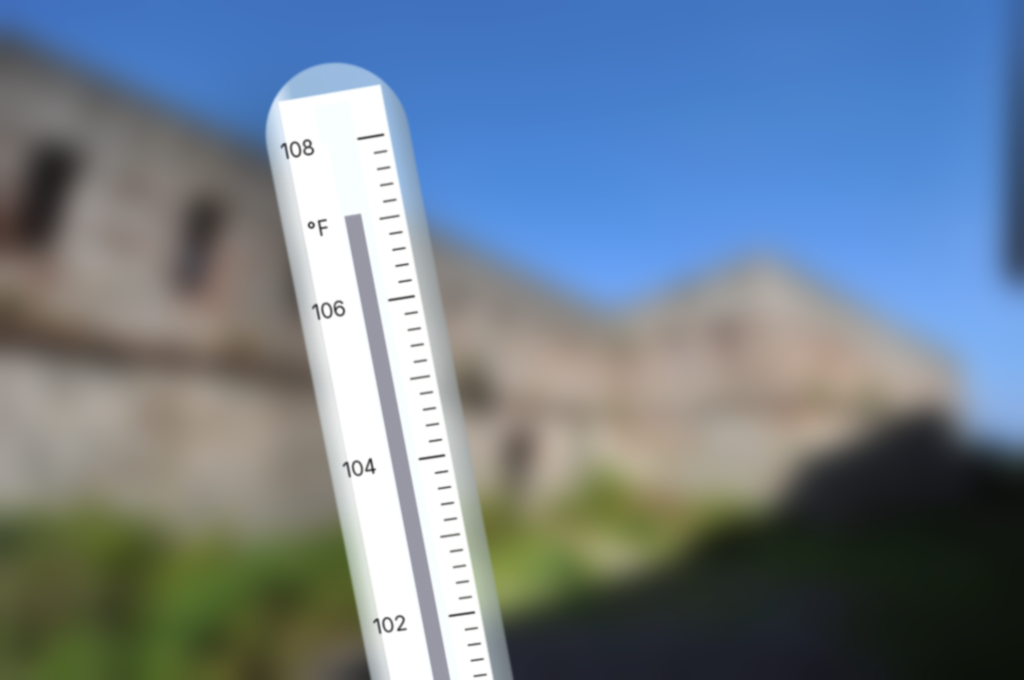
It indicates 107.1 °F
